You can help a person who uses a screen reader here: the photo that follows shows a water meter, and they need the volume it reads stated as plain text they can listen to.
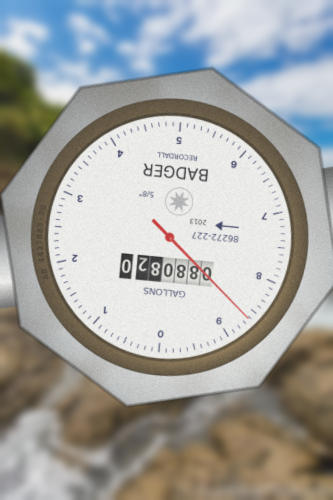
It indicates 880818.6 gal
